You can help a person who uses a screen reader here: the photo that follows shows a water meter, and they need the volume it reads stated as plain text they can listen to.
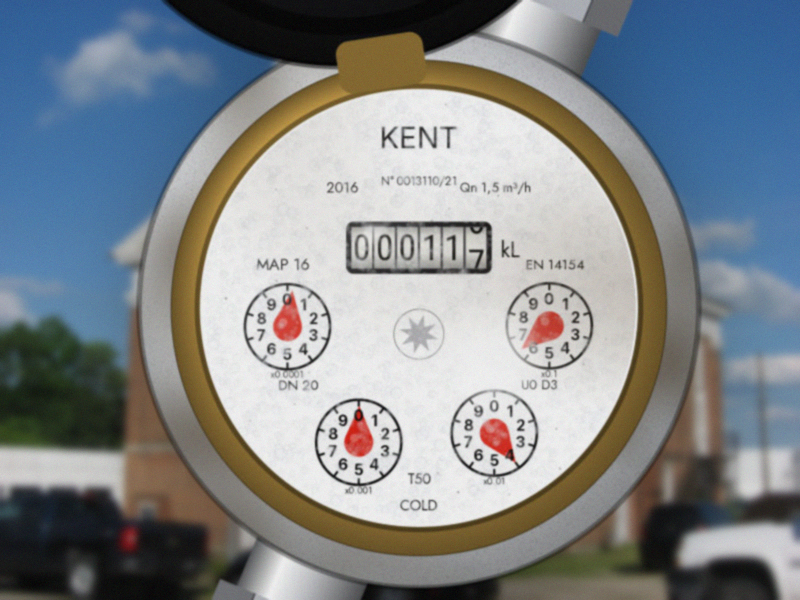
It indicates 116.6400 kL
